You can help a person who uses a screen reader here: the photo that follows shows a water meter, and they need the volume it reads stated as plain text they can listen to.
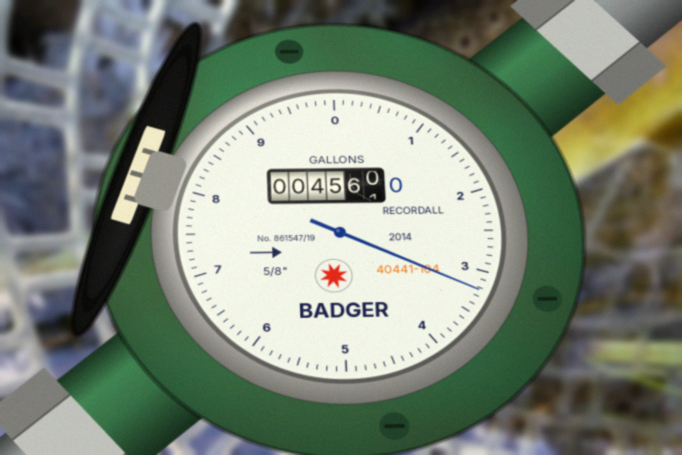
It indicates 45603.2 gal
